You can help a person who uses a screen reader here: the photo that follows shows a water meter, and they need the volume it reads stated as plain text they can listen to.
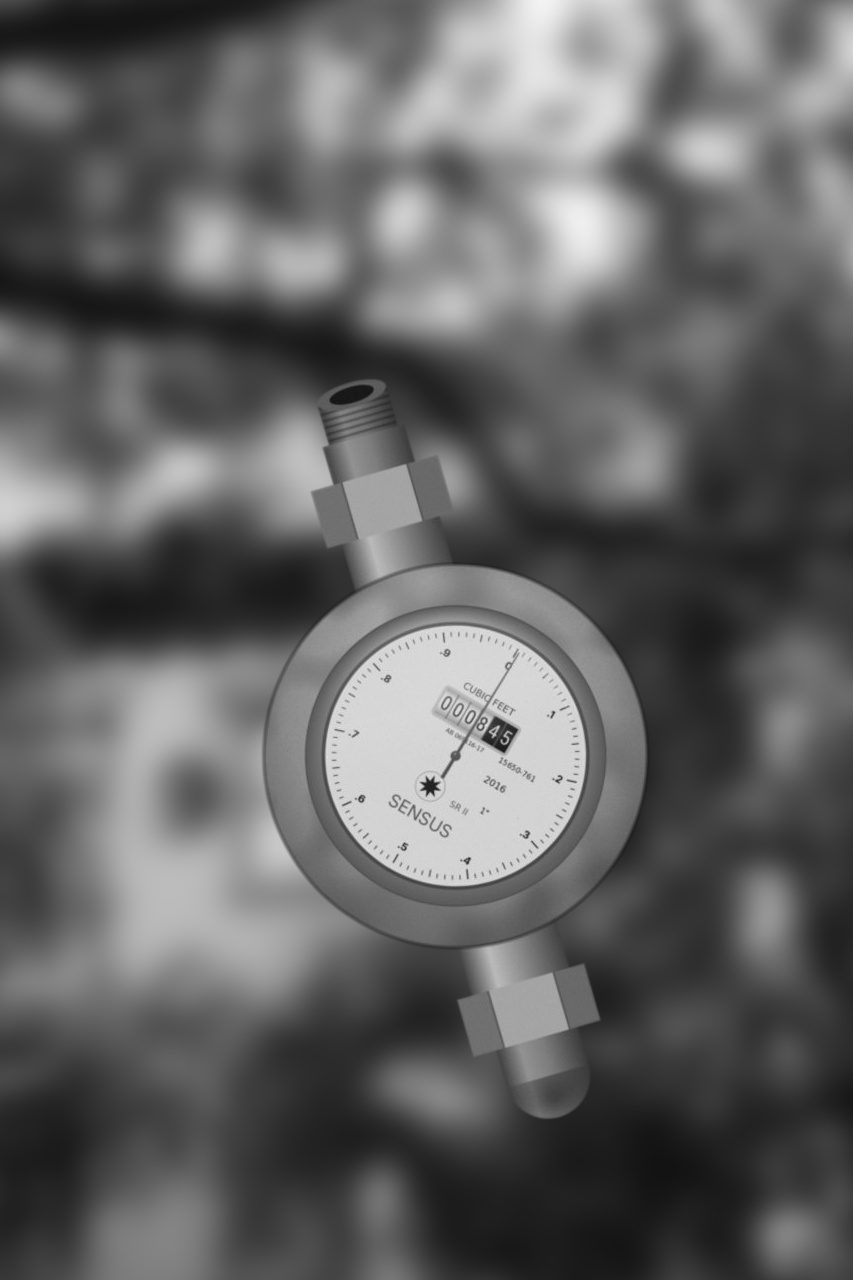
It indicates 845.00 ft³
